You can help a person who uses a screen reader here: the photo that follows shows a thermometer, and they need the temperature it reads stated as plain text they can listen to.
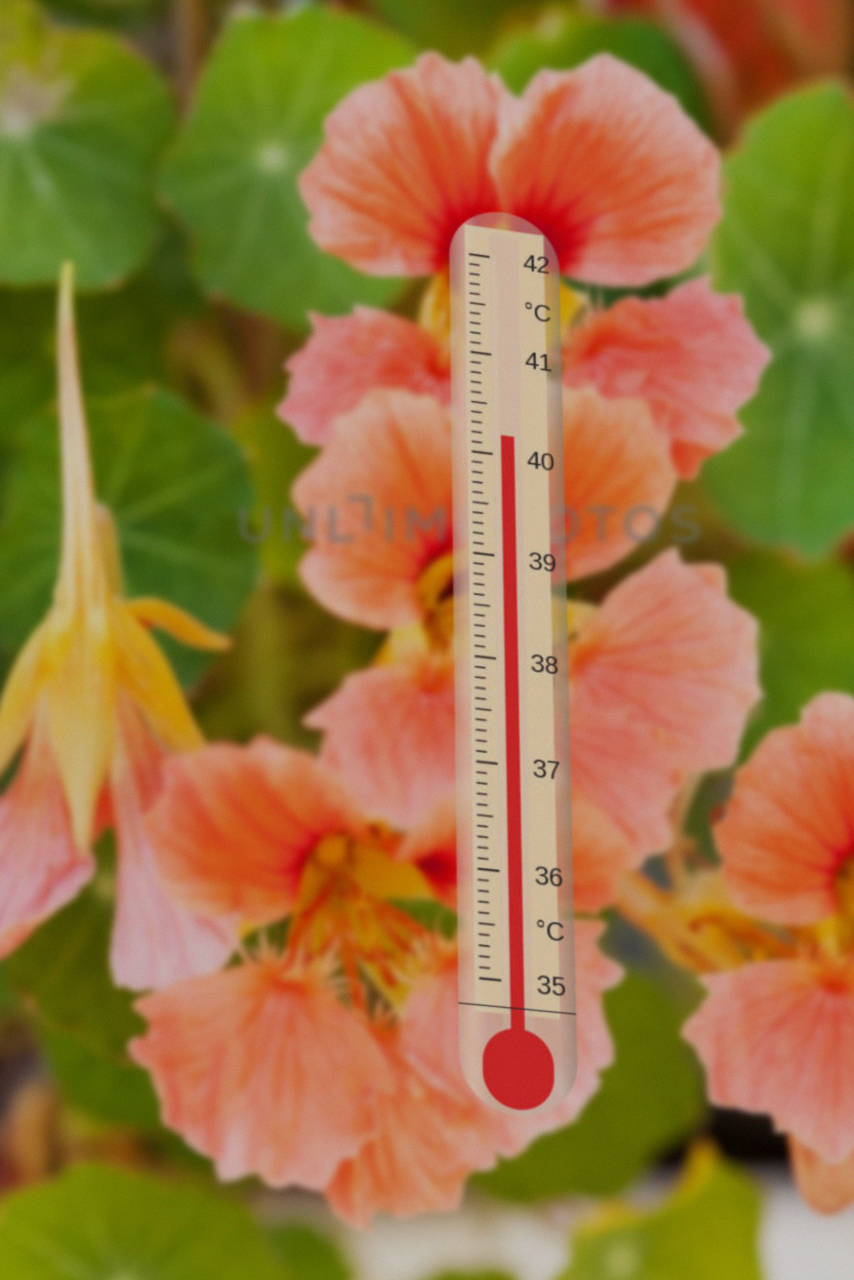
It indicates 40.2 °C
